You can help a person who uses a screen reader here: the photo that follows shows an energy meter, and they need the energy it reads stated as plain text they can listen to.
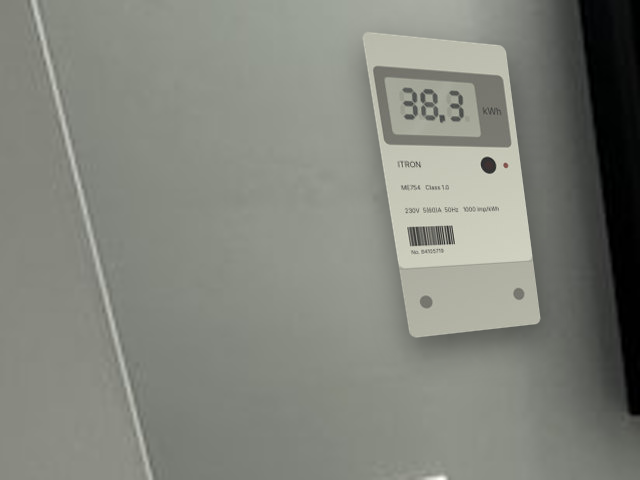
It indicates 38.3 kWh
